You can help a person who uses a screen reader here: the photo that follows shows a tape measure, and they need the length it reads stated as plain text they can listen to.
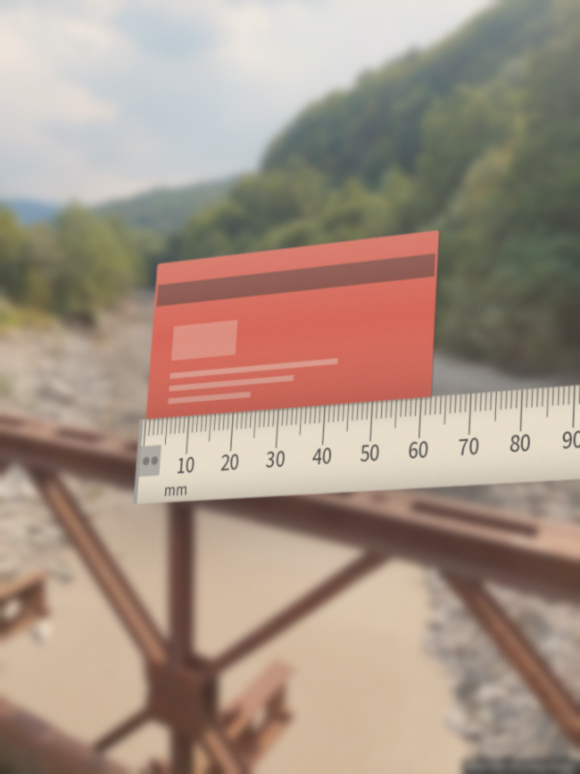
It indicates 62 mm
